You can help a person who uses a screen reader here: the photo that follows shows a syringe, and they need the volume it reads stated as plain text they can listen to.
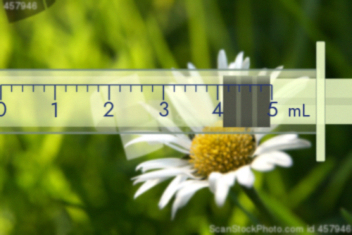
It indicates 4.1 mL
